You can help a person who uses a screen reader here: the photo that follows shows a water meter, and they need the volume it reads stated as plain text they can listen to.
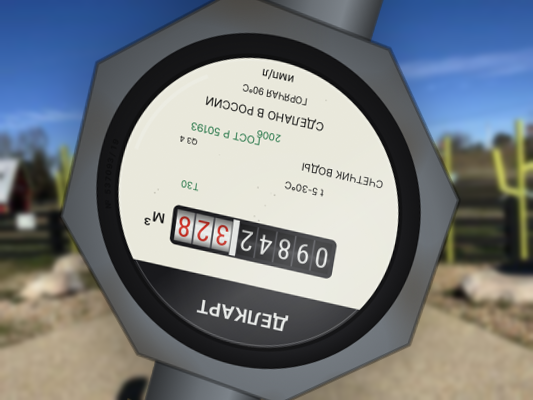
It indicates 9842.328 m³
